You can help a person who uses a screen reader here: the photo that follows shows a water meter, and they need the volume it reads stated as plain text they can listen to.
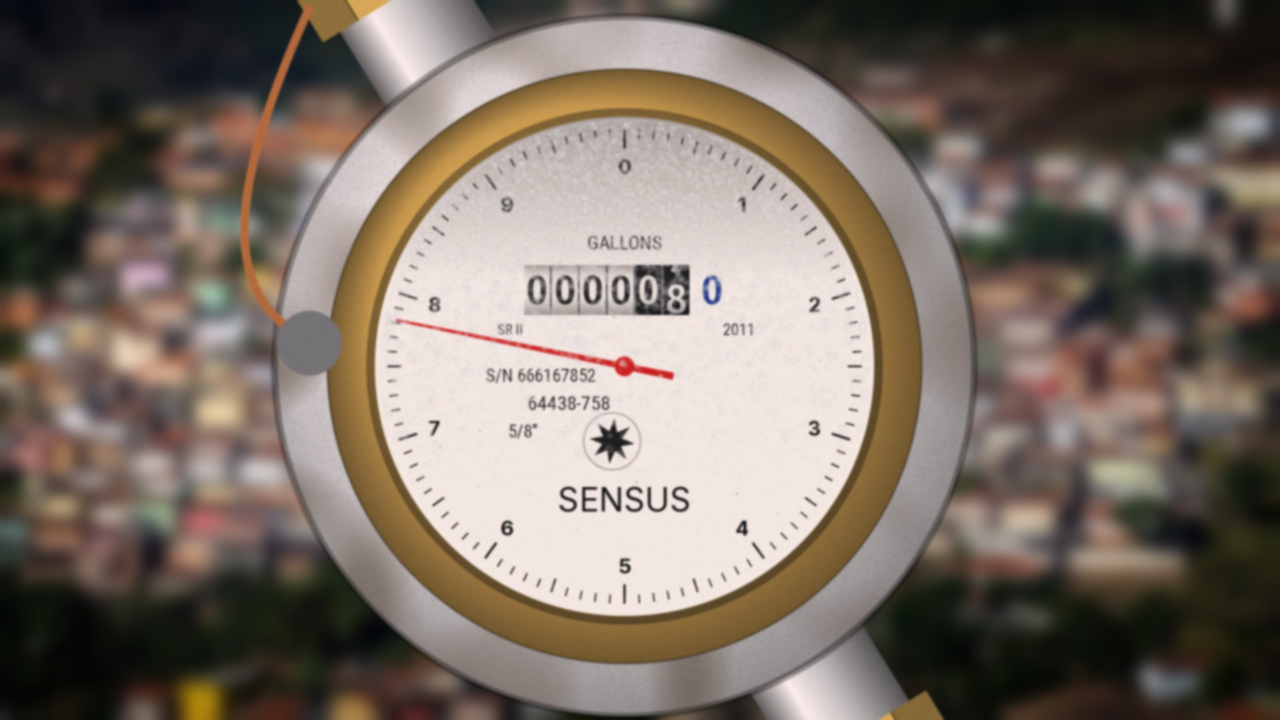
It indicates 77.8 gal
